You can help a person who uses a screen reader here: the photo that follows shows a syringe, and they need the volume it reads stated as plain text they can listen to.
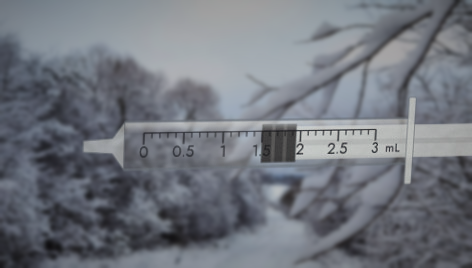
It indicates 1.5 mL
